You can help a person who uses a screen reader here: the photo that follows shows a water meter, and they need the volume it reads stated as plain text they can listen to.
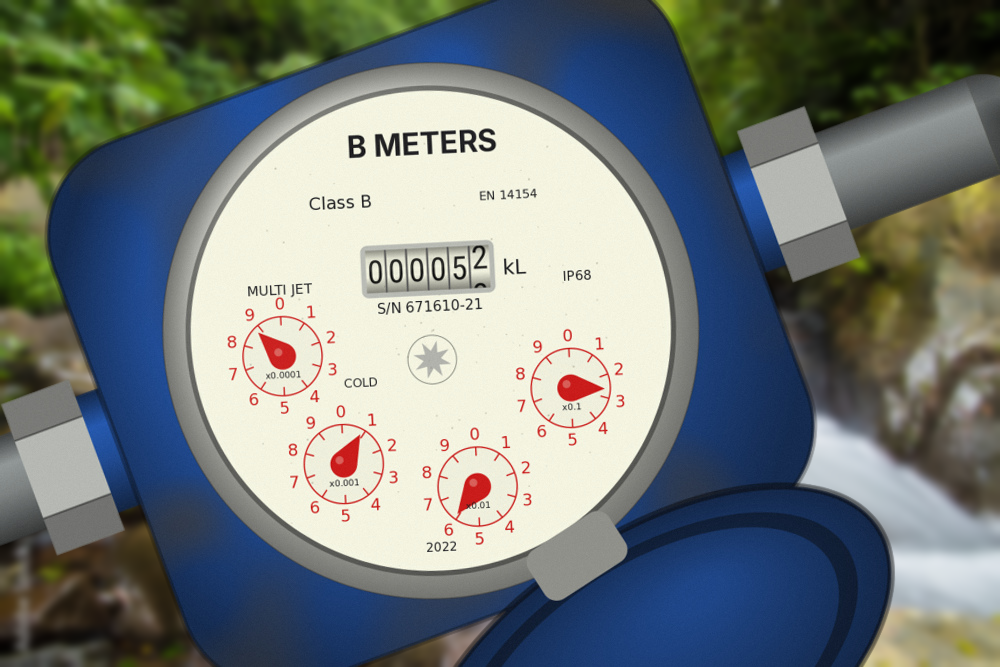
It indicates 52.2608 kL
